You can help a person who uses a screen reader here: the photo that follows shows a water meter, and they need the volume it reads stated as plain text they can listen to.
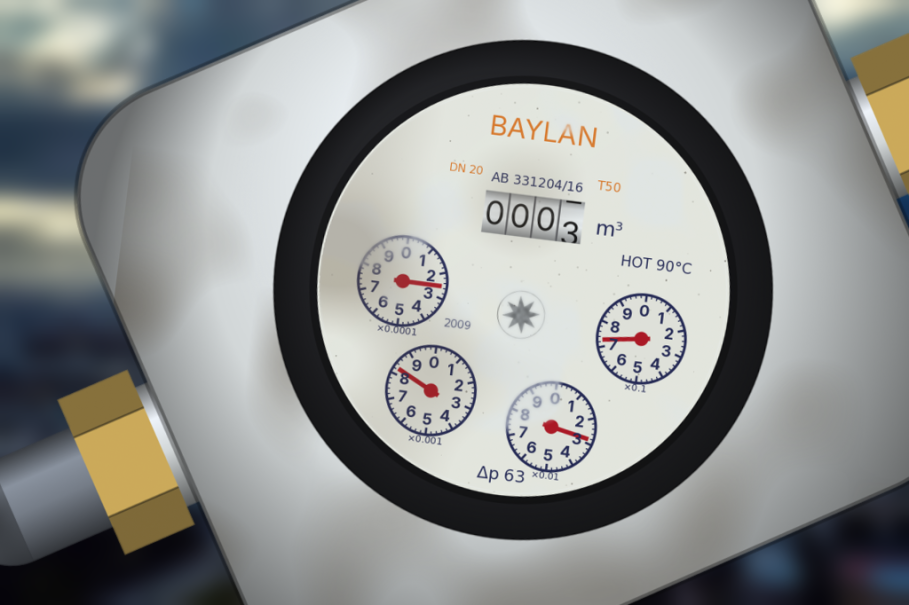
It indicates 2.7282 m³
